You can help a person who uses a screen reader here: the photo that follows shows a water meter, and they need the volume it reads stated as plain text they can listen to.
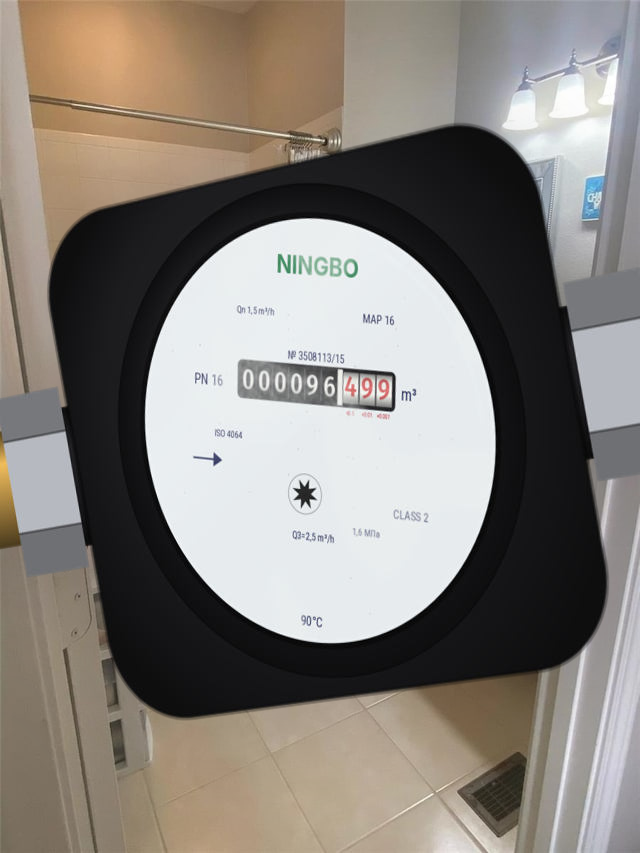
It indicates 96.499 m³
